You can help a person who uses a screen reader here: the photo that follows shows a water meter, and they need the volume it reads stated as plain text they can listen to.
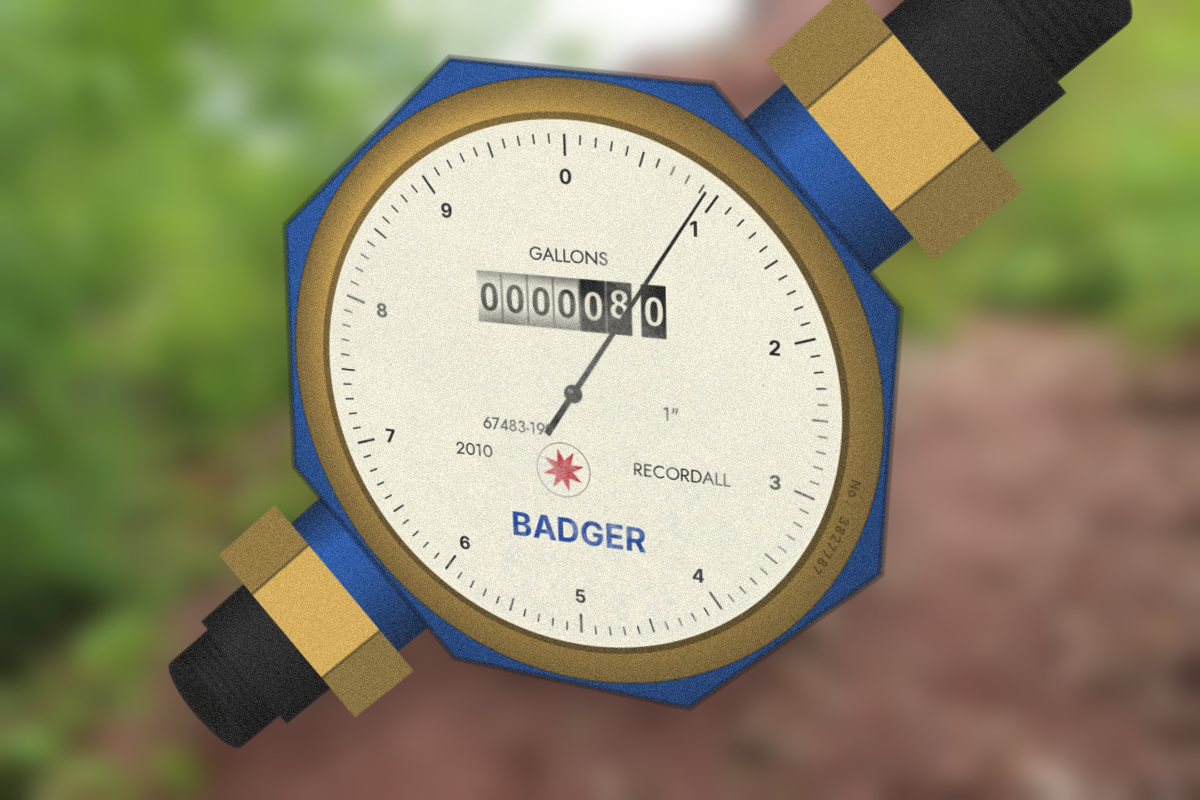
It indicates 80.9 gal
